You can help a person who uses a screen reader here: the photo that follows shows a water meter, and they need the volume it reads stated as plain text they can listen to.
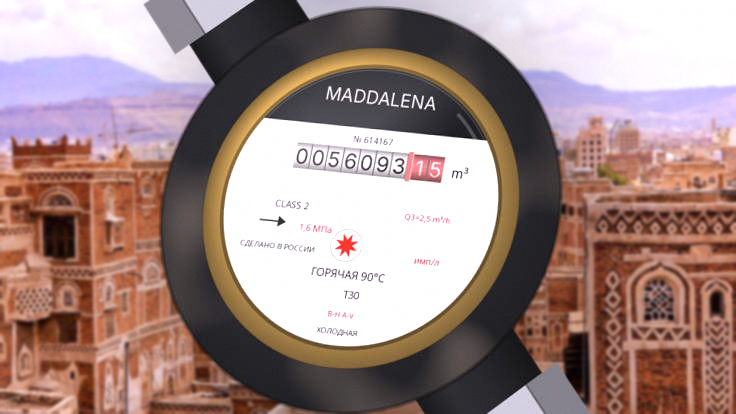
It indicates 56093.15 m³
